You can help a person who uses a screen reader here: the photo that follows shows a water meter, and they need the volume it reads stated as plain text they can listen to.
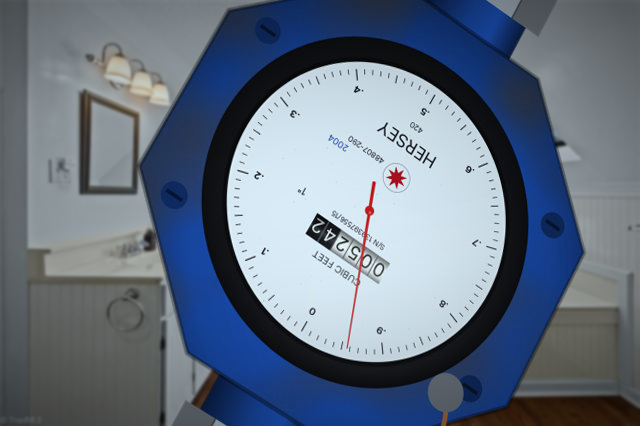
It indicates 5241.94 ft³
